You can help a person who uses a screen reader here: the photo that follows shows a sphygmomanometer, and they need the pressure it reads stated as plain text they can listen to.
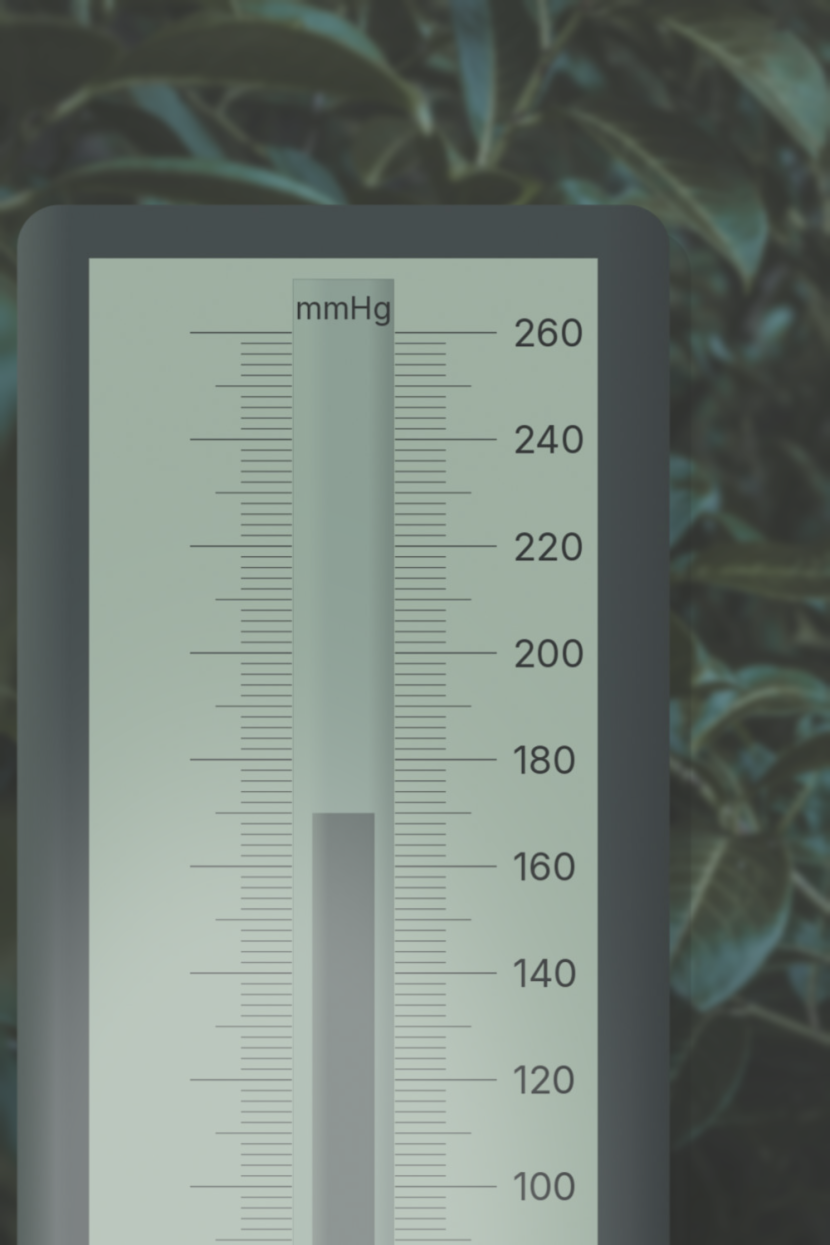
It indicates 170 mmHg
